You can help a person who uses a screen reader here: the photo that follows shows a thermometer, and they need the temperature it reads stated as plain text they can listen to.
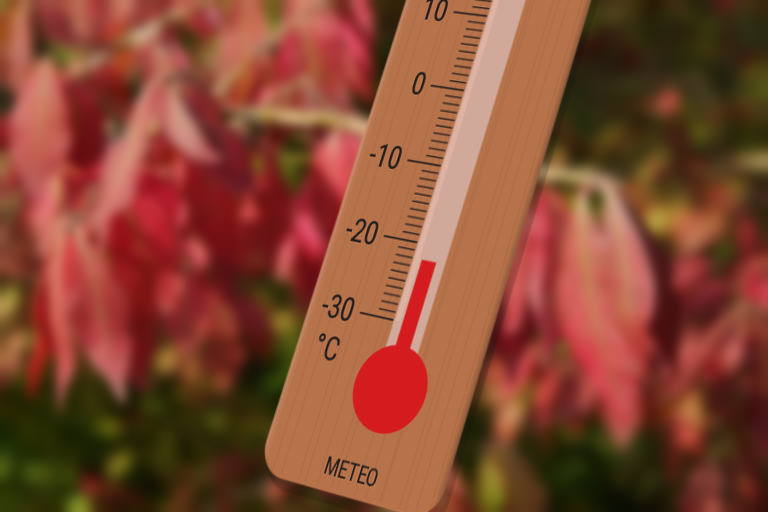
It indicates -22 °C
